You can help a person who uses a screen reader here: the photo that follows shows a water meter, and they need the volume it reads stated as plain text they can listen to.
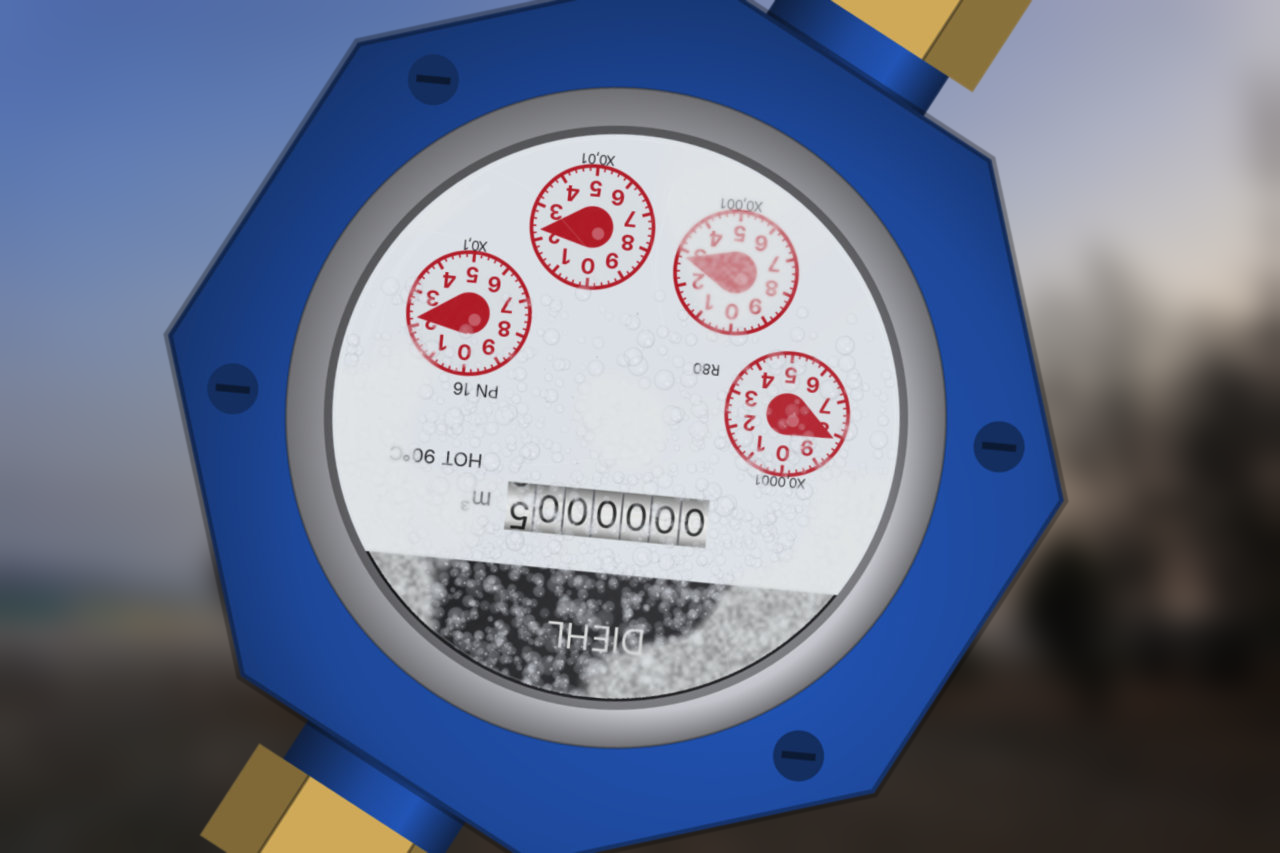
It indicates 5.2228 m³
